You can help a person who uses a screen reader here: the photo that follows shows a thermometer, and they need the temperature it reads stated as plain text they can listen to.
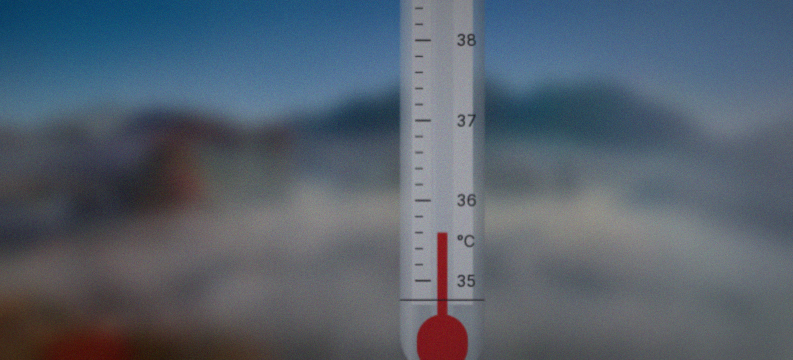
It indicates 35.6 °C
